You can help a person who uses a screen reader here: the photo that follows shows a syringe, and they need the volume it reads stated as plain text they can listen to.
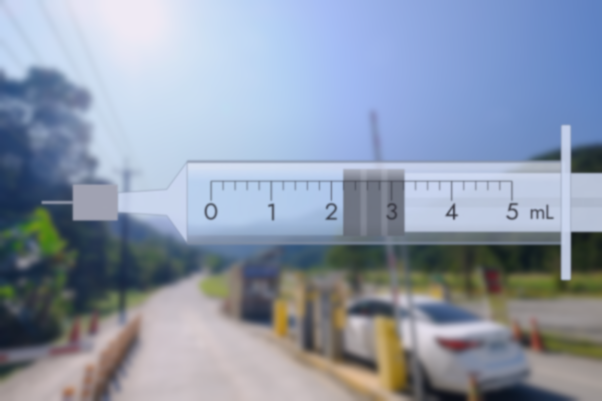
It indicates 2.2 mL
